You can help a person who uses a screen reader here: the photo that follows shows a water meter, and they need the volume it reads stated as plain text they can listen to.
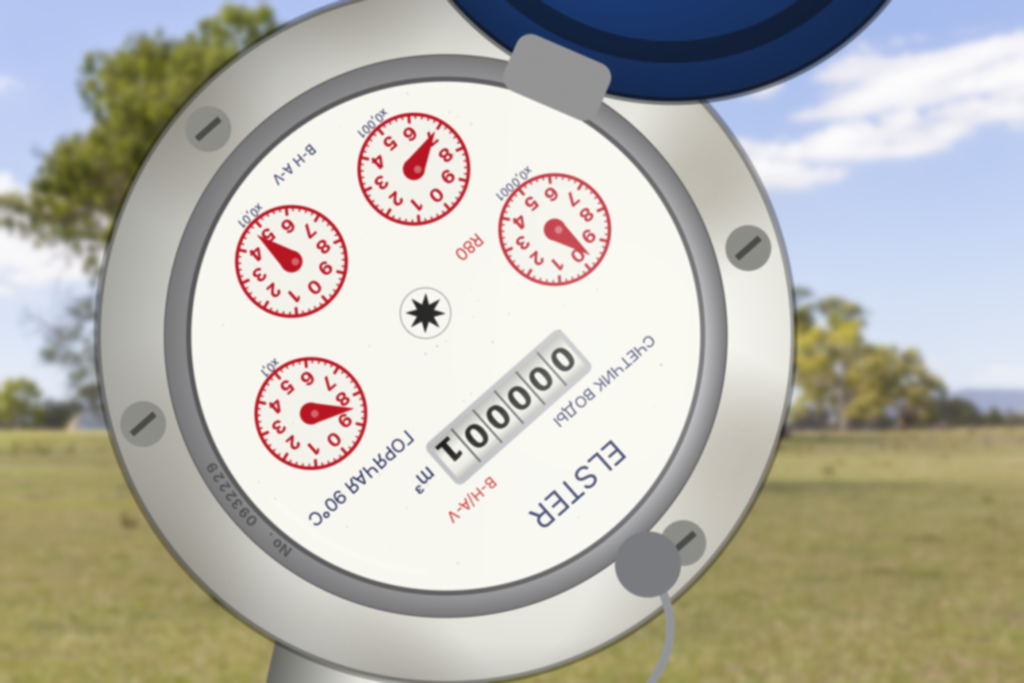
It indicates 0.8469 m³
